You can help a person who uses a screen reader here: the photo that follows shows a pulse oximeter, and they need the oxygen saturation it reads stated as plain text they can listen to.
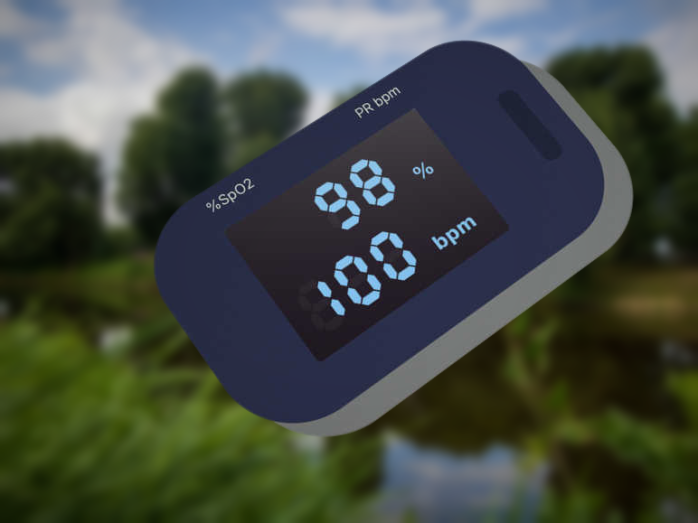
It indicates 98 %
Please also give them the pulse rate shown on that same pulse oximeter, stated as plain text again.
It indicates 100 bpm
